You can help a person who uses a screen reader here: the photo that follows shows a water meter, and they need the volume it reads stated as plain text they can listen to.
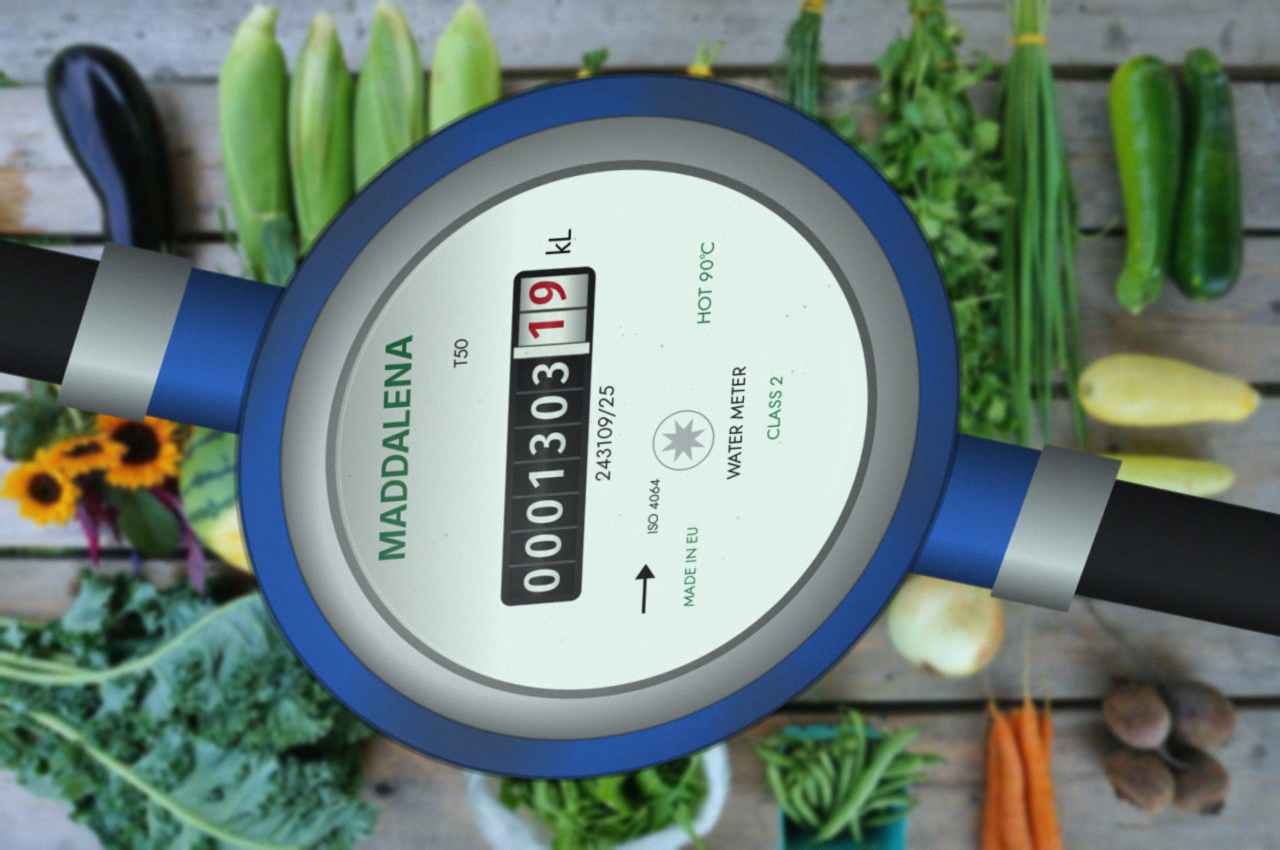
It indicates 1303.19 kL
